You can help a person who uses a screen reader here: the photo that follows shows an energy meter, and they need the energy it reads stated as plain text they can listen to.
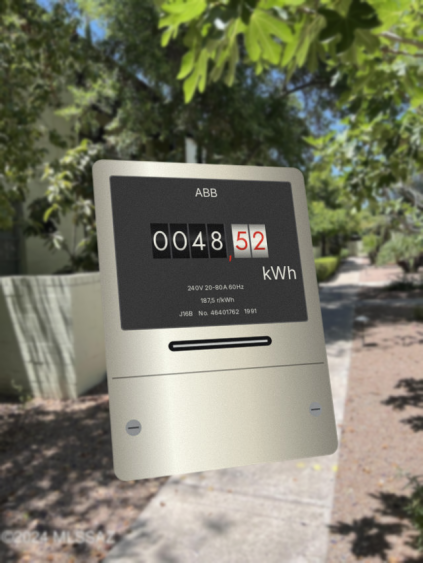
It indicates 48.52 kWh
